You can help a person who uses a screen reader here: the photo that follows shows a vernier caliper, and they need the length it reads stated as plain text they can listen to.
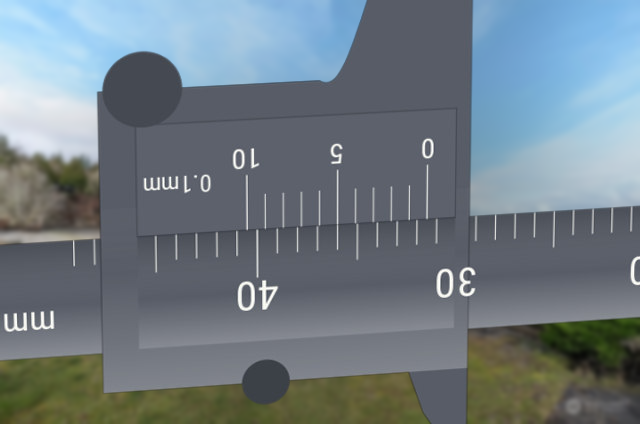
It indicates 31.5 mm
